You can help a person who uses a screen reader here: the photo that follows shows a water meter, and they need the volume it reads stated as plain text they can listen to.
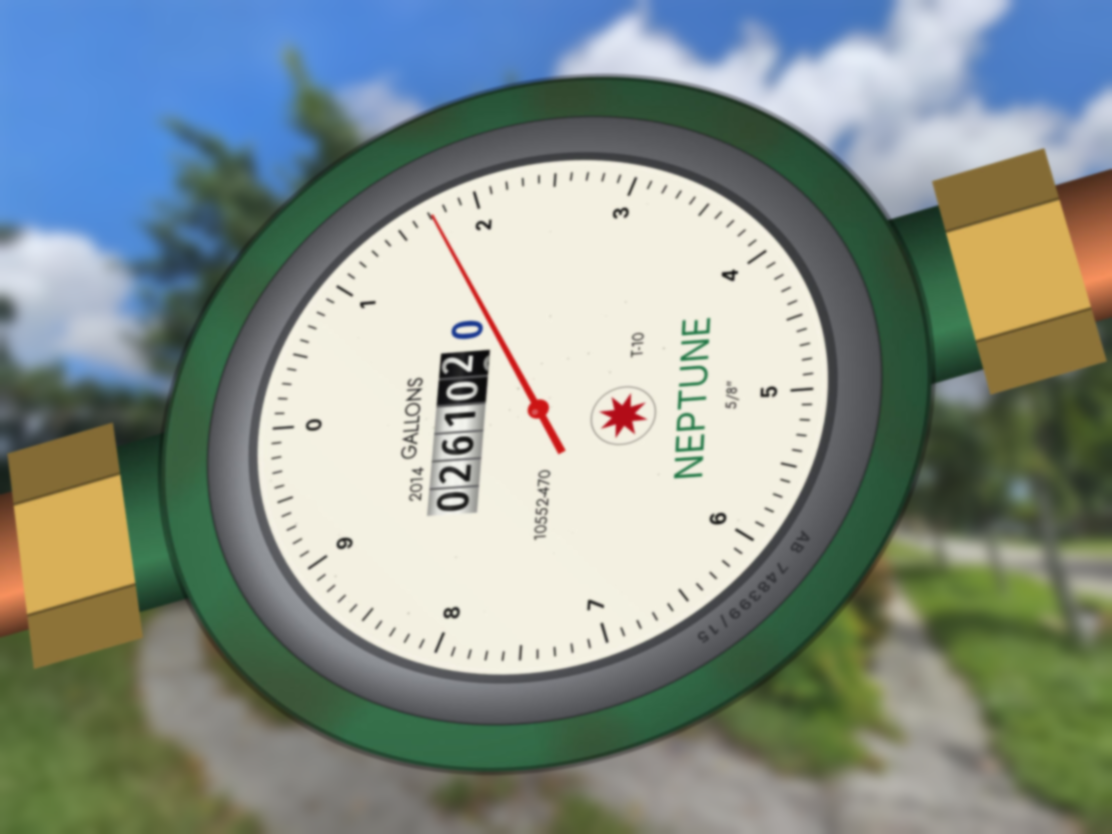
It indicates 261021.7 gal
